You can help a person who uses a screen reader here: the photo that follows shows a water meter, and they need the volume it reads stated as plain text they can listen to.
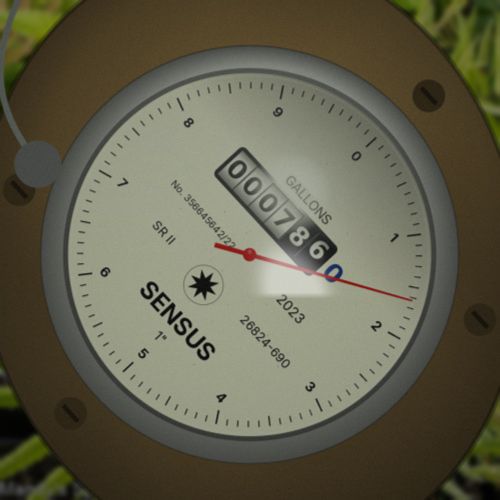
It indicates 7861.6 gal
